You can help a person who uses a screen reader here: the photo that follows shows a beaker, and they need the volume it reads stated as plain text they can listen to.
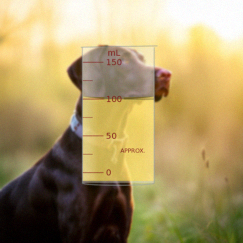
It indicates 100 mL
